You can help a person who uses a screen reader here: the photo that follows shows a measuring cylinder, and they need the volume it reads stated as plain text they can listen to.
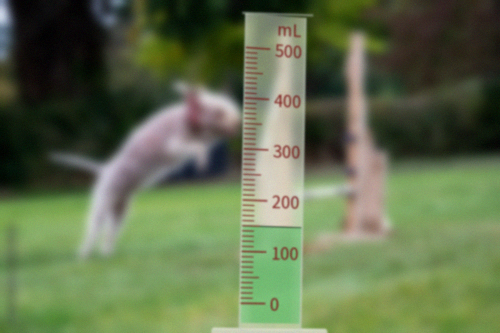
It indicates 150 mL
